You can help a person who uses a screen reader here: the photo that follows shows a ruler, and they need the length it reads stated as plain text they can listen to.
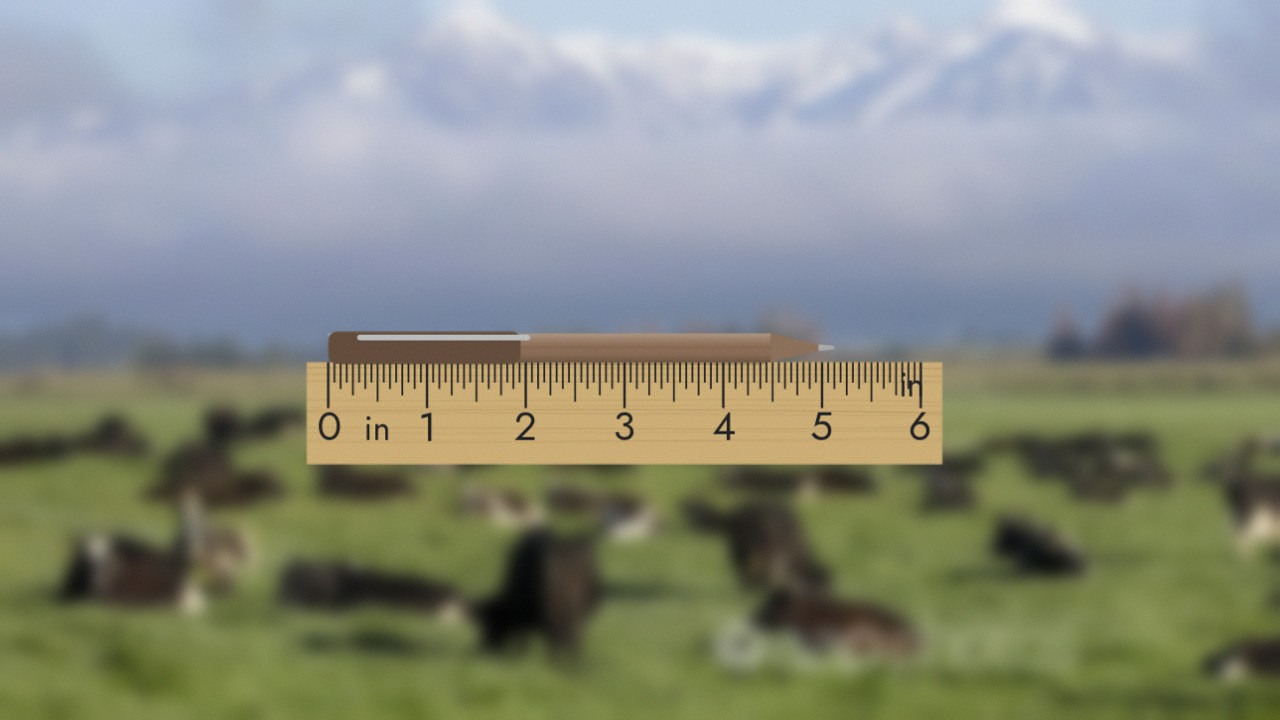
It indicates 5.125 in
